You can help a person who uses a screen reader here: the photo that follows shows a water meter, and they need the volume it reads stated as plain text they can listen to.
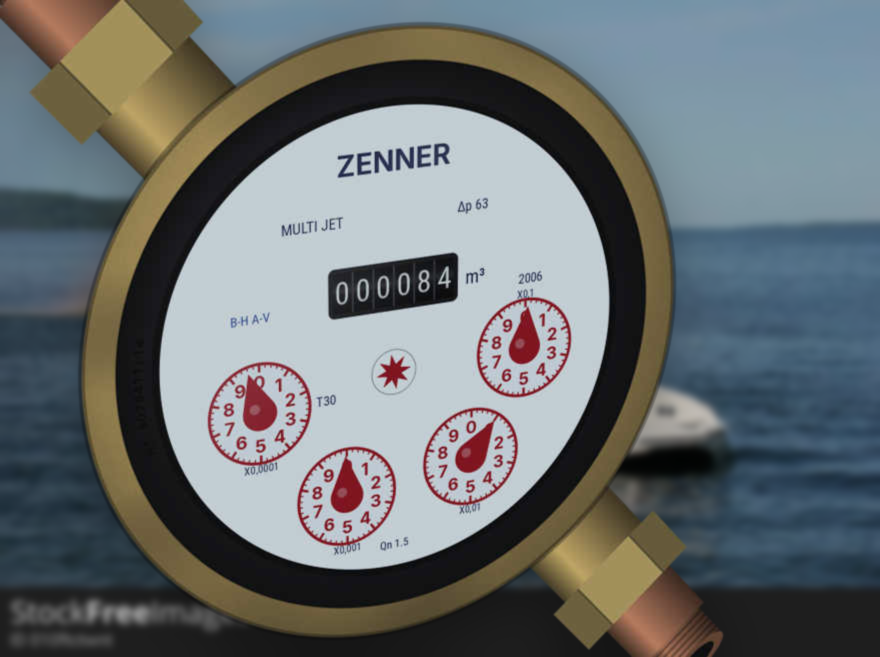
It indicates 84.0099 m³
